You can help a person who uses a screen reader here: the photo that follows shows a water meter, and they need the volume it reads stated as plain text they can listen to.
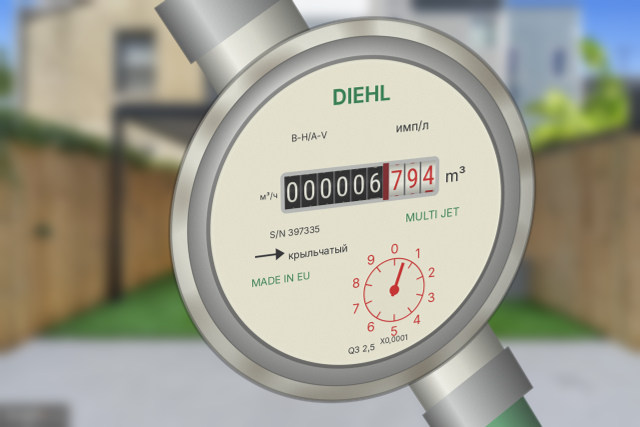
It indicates 6.7940 m³
